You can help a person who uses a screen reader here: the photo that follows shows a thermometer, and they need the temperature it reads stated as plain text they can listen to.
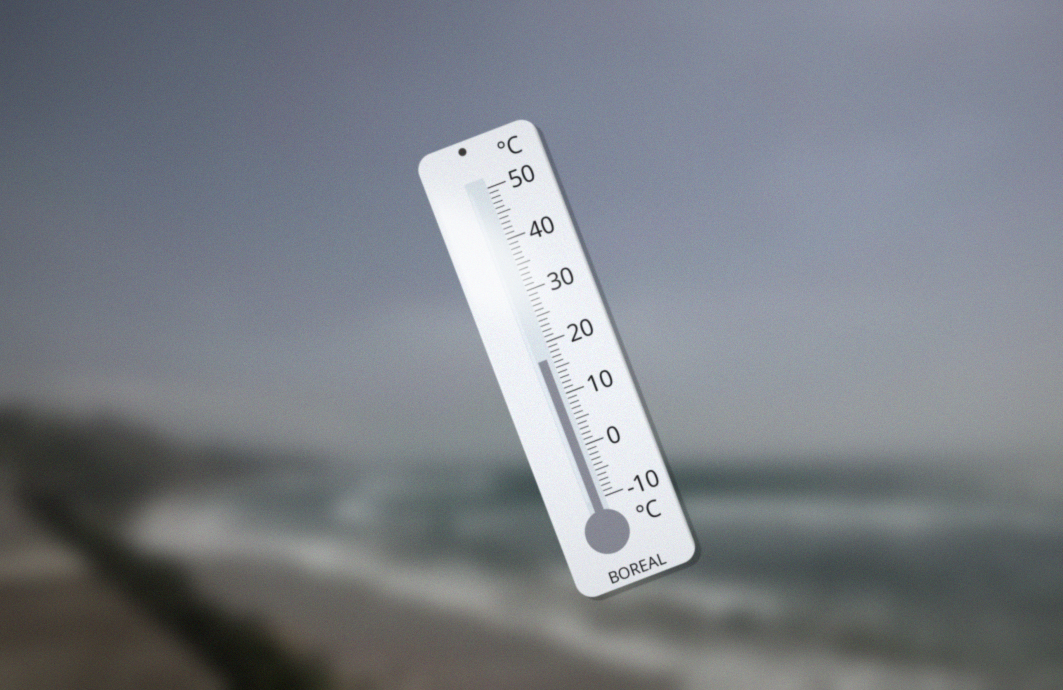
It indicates 17 °C
